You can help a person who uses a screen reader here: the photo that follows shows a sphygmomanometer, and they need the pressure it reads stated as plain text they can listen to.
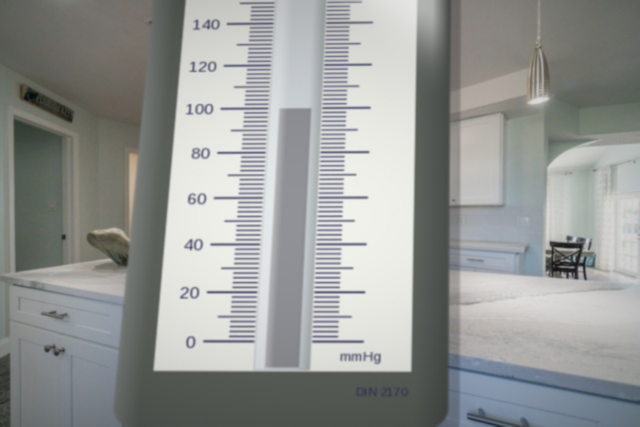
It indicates 100 mmHg
